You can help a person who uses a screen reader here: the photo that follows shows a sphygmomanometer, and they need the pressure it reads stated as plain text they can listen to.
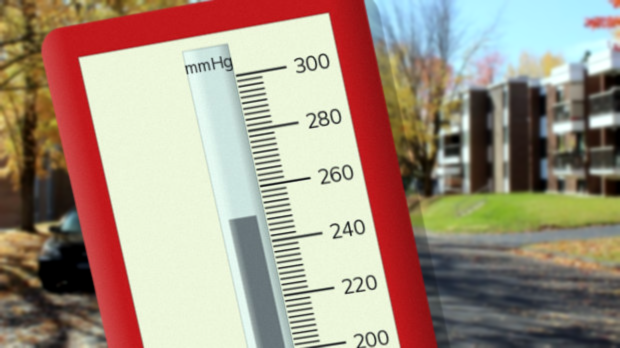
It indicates 250 mmHg
